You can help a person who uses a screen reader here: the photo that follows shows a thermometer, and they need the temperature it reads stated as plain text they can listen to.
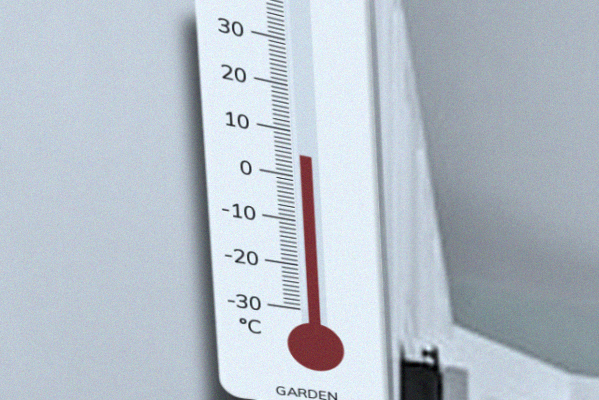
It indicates 5 °C
